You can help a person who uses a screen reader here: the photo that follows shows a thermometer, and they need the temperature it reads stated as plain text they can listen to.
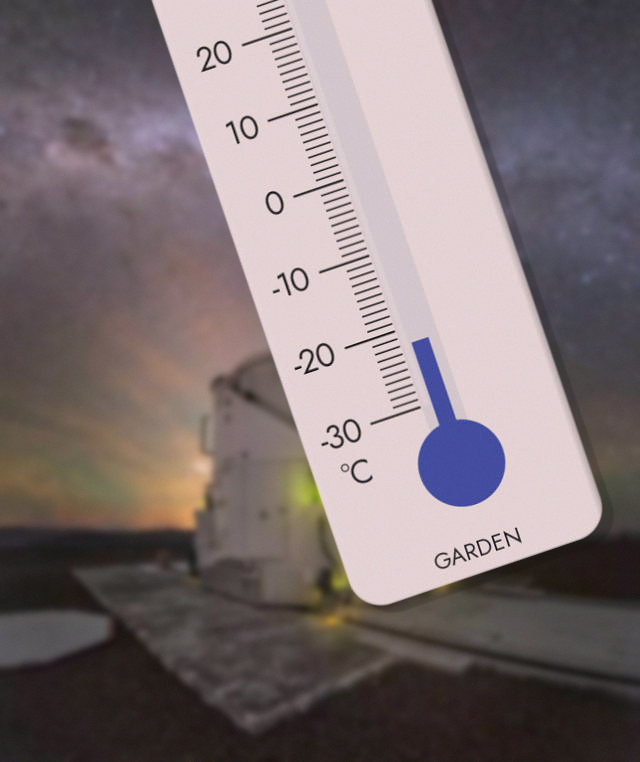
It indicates -22 °C
